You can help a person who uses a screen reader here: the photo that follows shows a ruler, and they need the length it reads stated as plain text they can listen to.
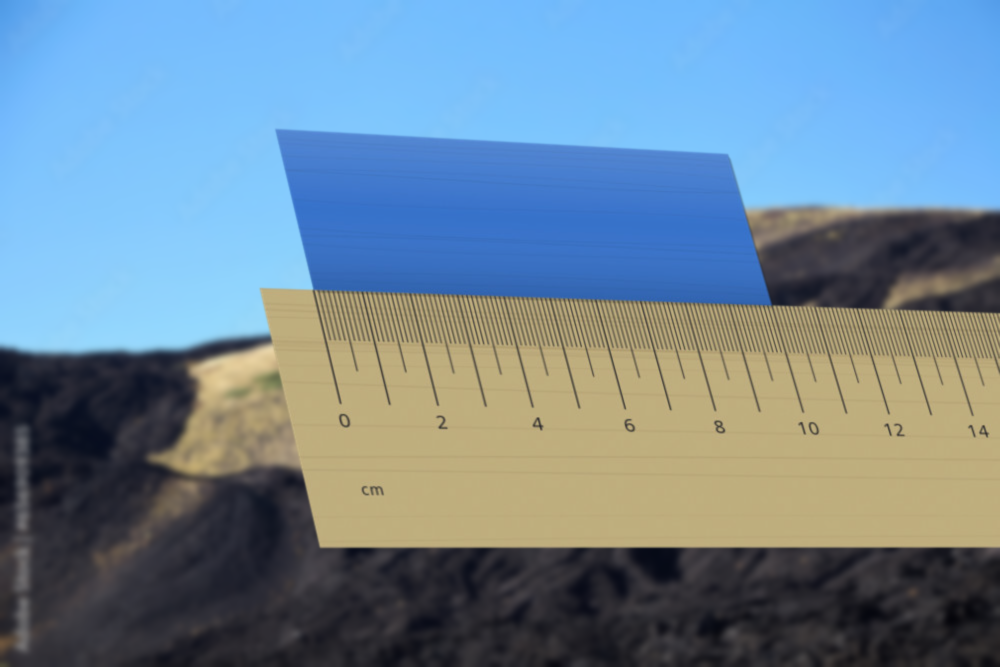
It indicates 10 cm
